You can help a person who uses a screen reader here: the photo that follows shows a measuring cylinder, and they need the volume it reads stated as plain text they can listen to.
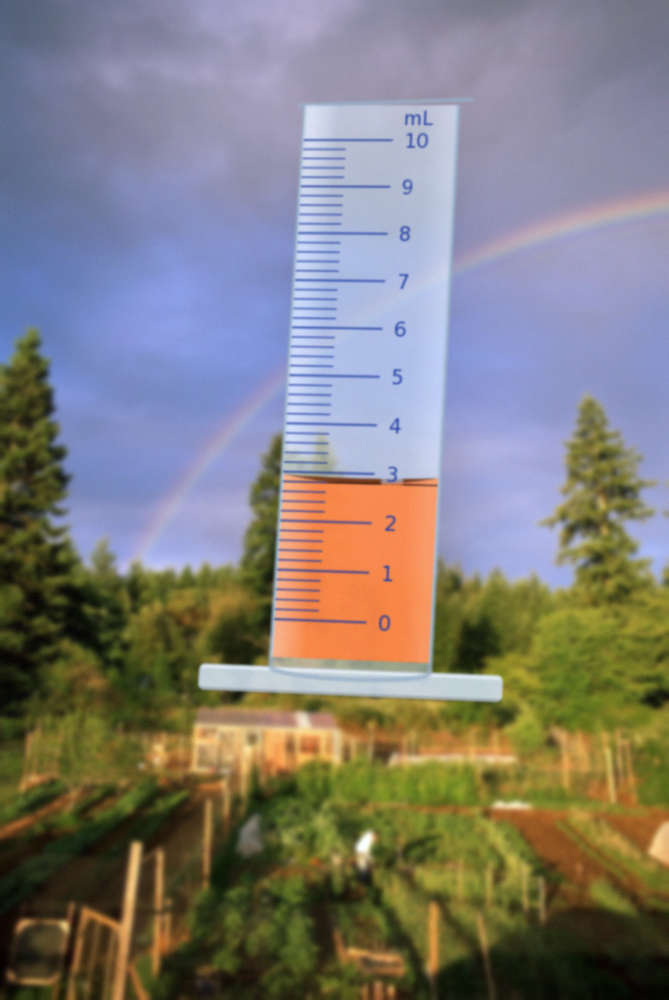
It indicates 2.8 mL
